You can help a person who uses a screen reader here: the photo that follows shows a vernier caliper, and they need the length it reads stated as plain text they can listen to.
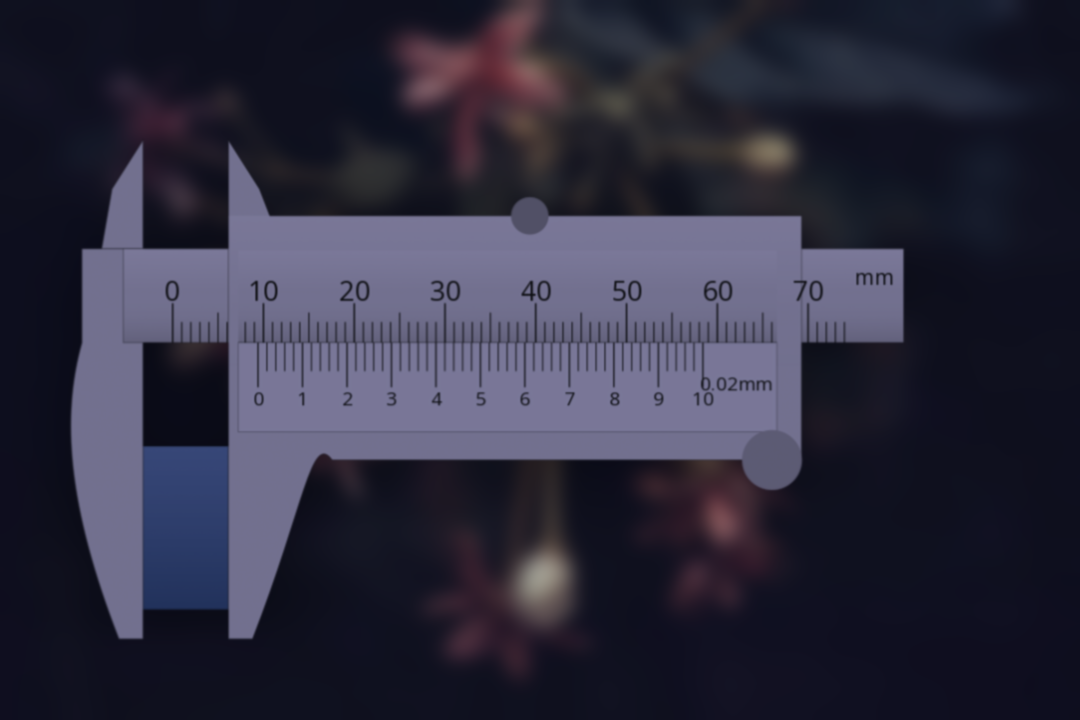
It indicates 9.4 mm
